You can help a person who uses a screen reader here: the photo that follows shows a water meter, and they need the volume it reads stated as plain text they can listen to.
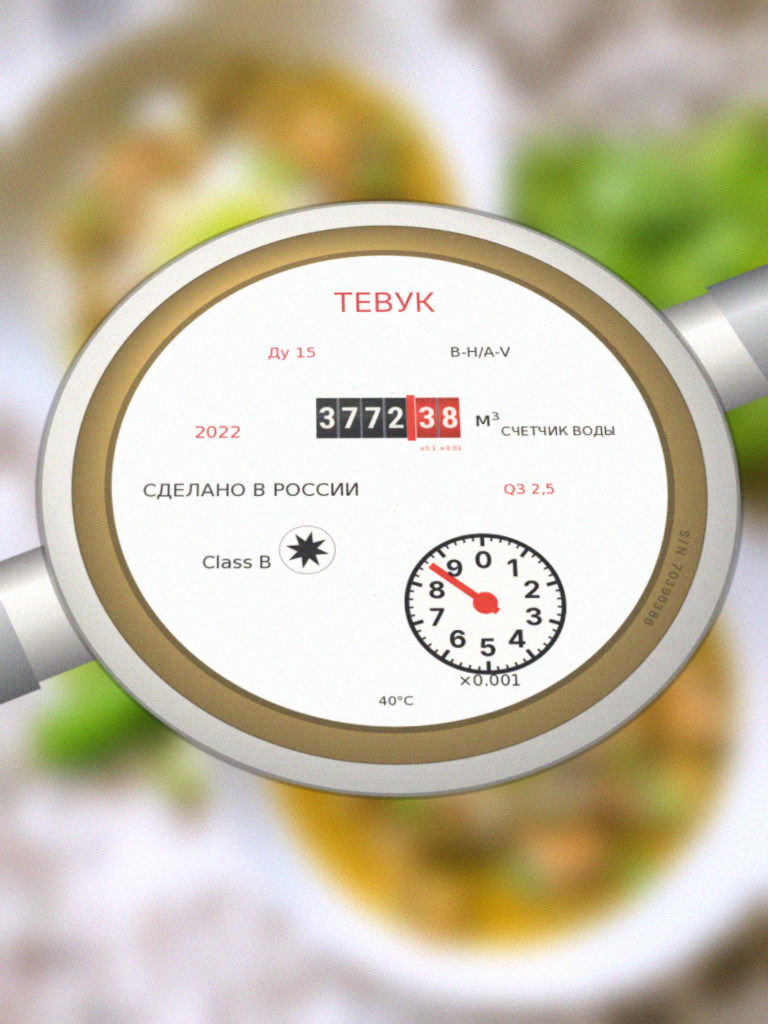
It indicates 3772.388 m³
